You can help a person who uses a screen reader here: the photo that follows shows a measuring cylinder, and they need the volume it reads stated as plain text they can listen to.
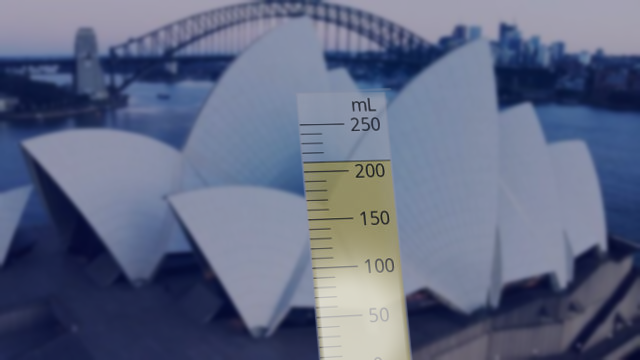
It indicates 210 mL
